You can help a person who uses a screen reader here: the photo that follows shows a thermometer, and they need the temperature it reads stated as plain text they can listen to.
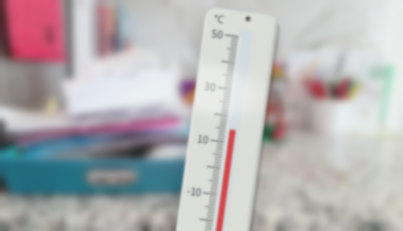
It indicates 15 °C
